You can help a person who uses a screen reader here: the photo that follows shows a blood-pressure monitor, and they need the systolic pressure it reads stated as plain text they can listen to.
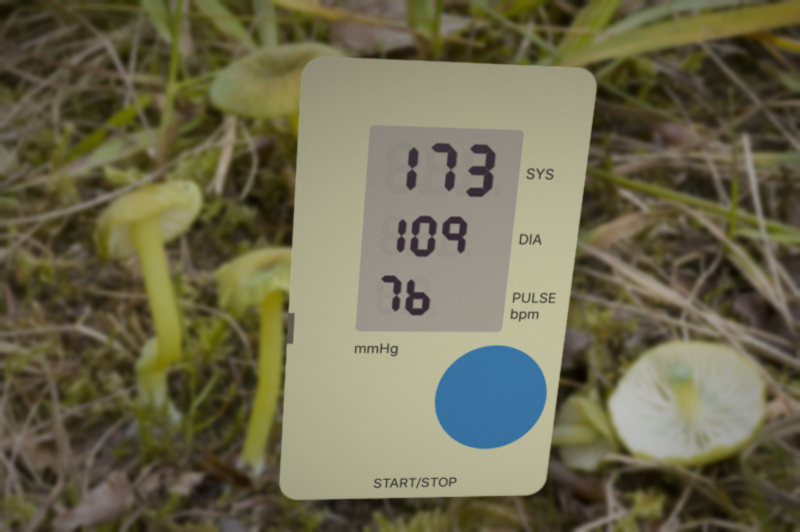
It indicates 173 mmHg
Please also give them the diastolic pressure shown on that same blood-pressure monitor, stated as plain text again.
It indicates 109 mmHg
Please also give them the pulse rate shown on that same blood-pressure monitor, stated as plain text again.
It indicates 76 bpm
